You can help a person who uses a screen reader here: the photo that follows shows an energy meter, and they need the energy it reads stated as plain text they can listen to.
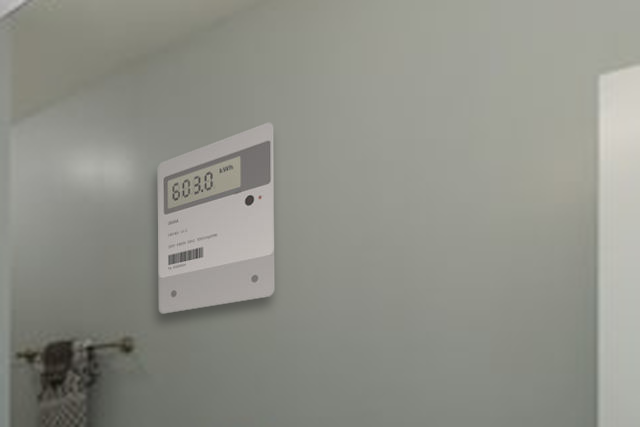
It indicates 603.0 kWh
